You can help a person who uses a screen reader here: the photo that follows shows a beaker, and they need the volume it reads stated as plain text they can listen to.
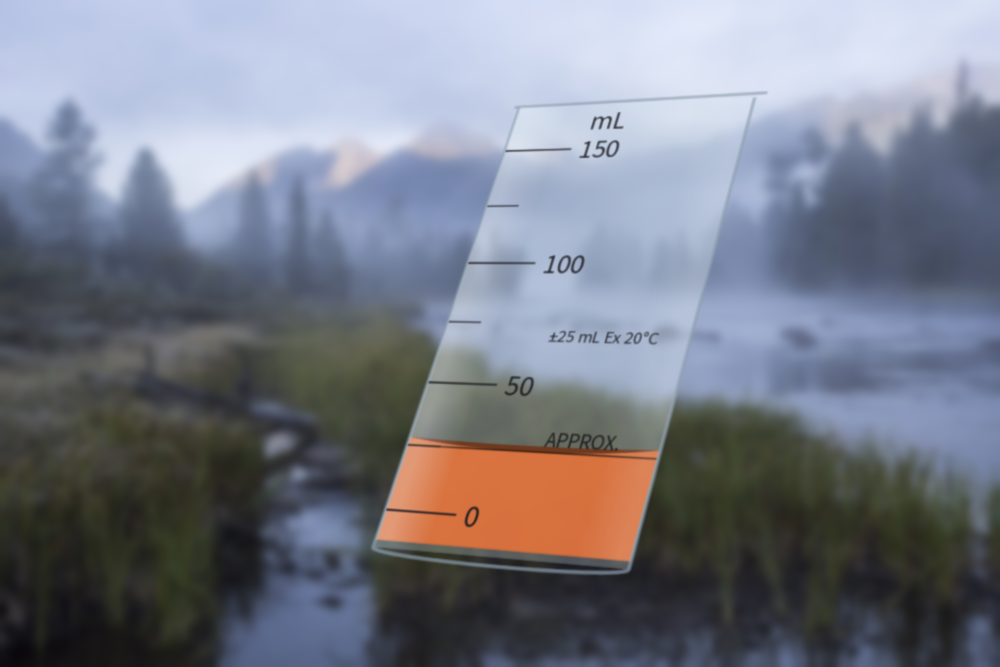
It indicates 25 mL
